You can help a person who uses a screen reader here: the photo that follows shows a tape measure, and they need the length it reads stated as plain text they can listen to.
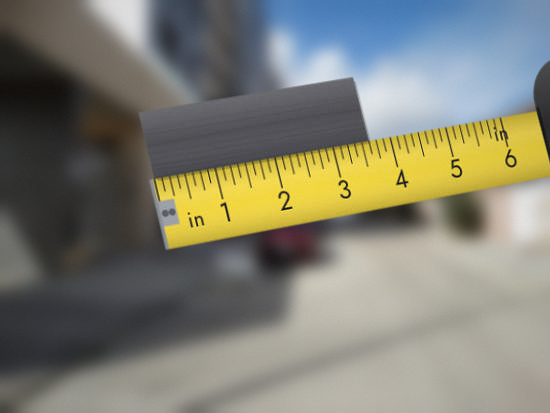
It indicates 3.625 in
